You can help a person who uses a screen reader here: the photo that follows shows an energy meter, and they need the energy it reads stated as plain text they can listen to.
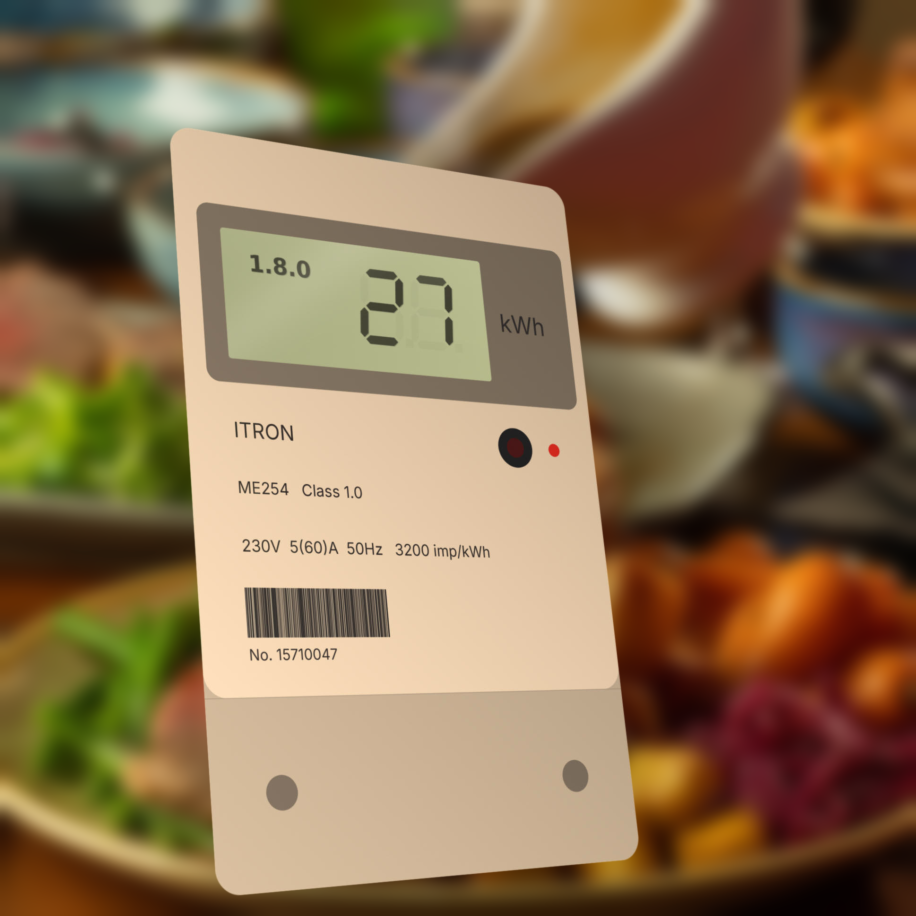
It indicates 27 kWh
